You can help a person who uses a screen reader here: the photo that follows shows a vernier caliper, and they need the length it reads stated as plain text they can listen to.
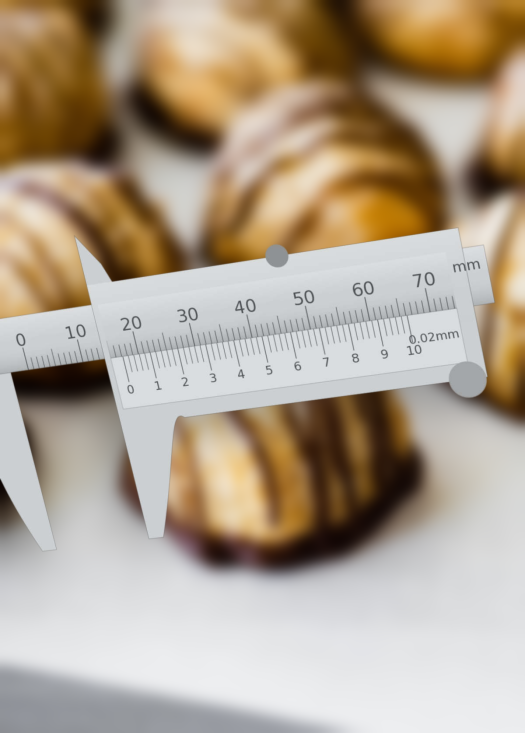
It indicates 17.2 mm
